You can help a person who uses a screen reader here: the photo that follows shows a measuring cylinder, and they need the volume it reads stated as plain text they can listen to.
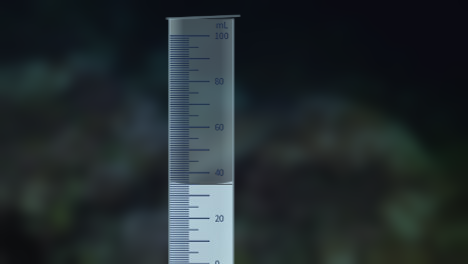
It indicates 35 mL
